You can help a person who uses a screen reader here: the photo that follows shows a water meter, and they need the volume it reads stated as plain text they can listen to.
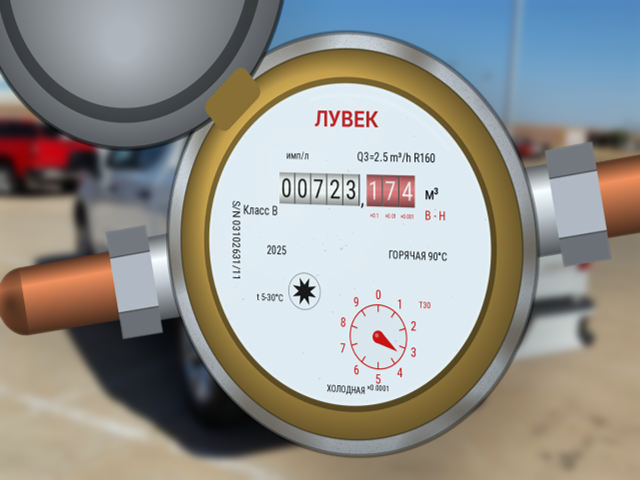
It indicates 723.1743 m³
